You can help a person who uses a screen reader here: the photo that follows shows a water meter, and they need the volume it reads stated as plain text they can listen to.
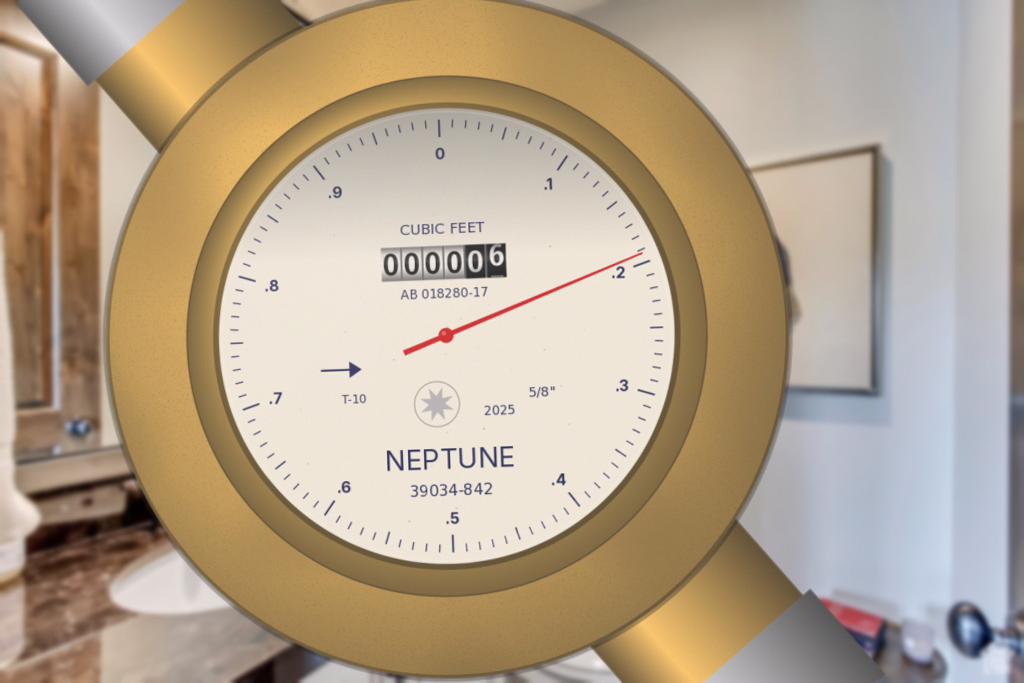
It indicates 6.19 ft³
